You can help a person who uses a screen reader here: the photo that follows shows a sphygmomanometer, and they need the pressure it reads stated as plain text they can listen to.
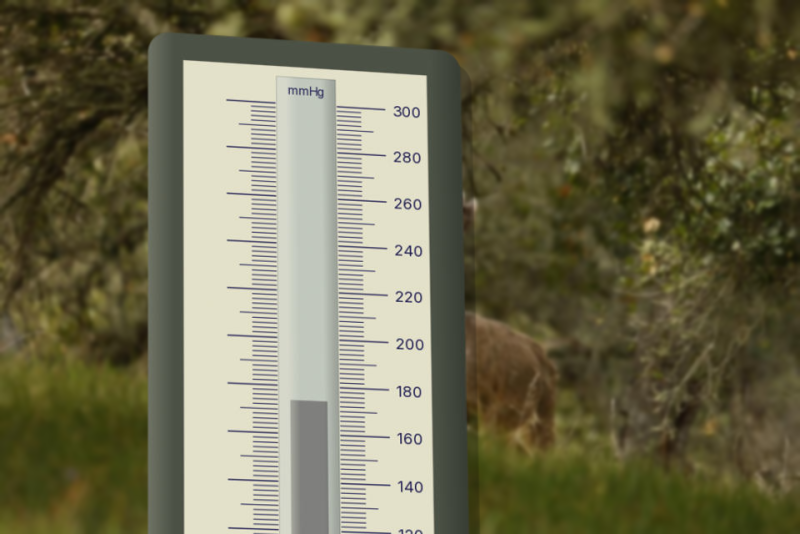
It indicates 174 mmHg
